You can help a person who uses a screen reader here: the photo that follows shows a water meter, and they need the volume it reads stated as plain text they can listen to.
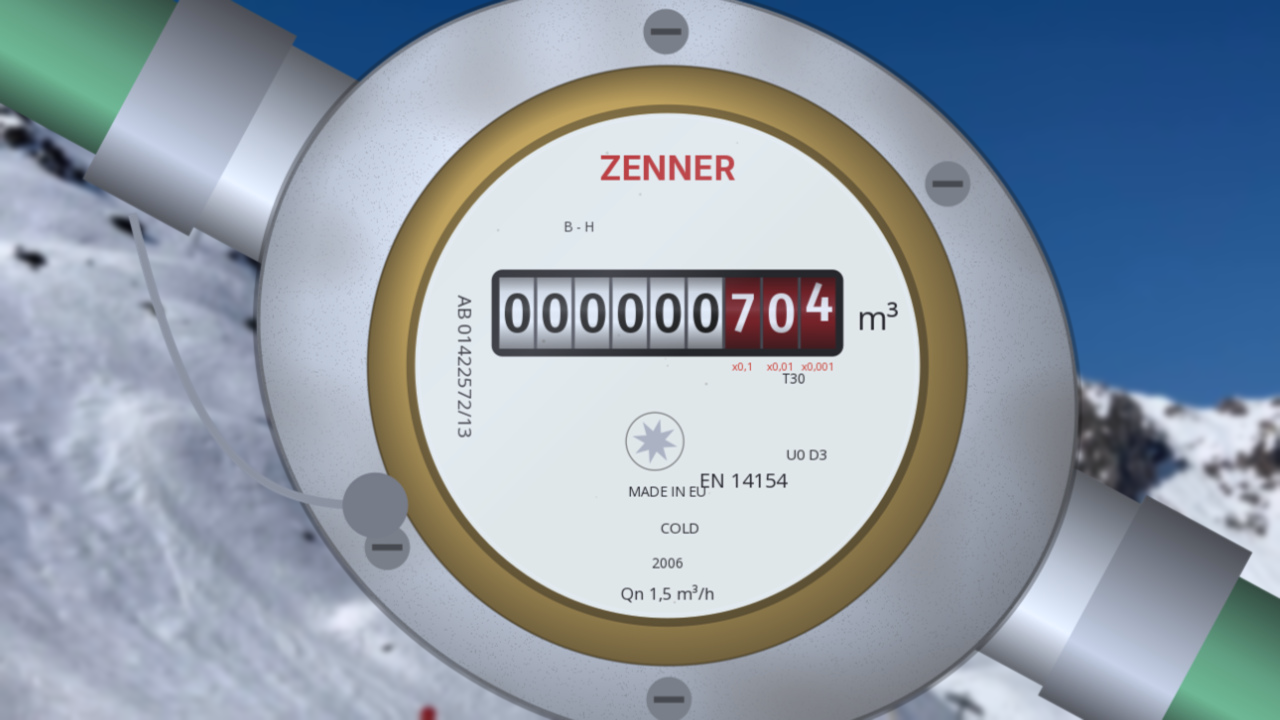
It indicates 0.704 m³
